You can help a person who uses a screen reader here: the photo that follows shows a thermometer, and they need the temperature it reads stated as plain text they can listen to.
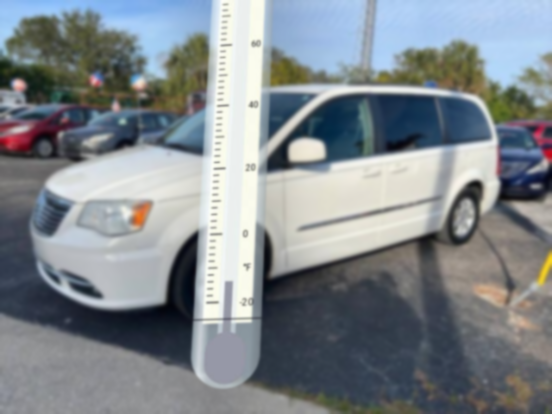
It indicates -14 °F
